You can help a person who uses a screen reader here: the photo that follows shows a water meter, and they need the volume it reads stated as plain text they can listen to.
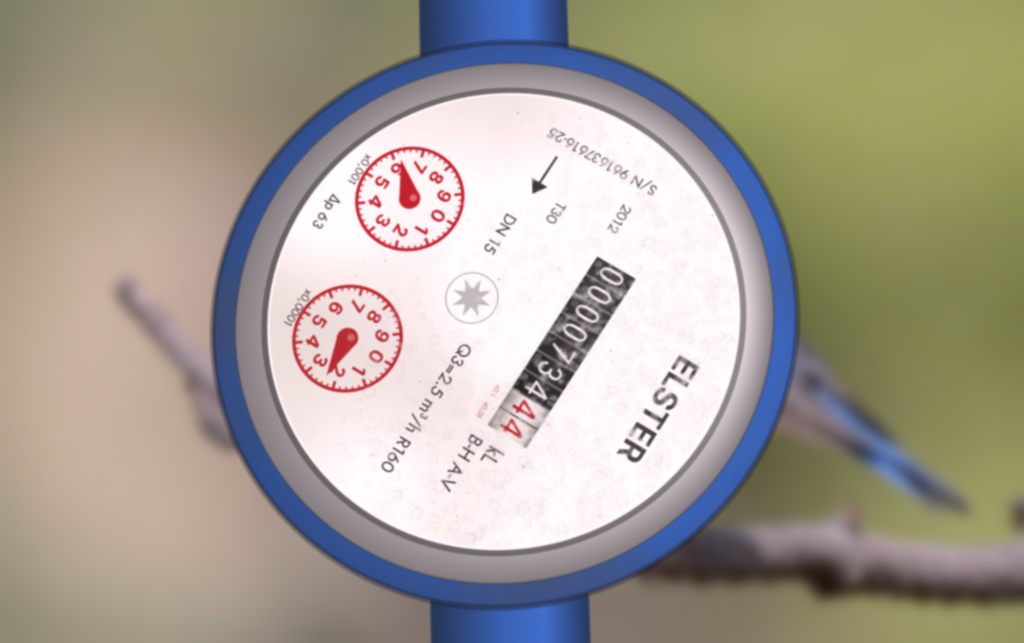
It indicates 734.4462 kL
